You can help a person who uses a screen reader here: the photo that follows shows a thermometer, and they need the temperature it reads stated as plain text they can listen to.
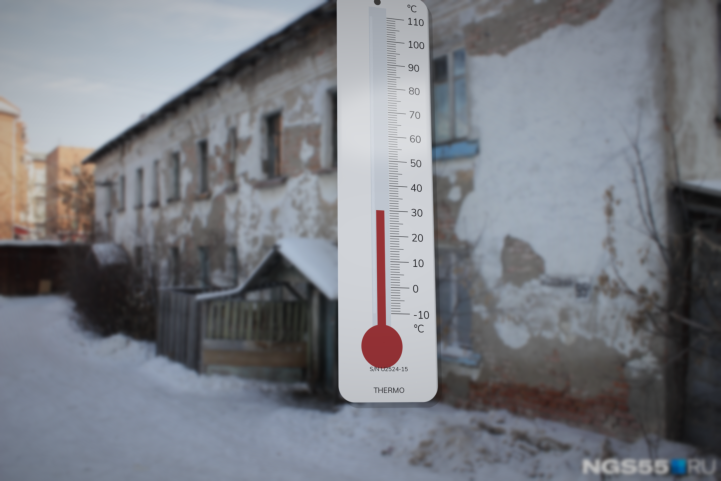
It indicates 30 °C
